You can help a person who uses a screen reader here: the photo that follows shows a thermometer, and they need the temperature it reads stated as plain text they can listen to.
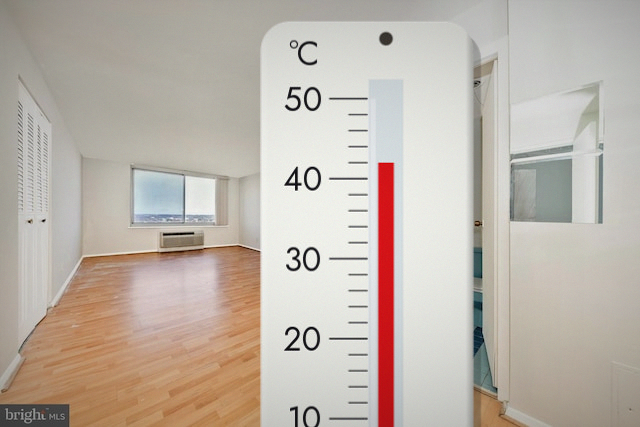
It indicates 42 °C
